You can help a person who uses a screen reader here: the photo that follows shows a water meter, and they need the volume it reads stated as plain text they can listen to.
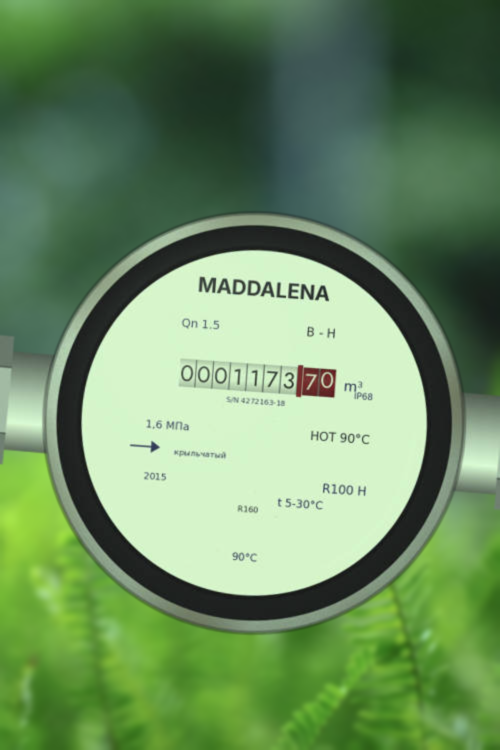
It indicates 1173.70 m³
